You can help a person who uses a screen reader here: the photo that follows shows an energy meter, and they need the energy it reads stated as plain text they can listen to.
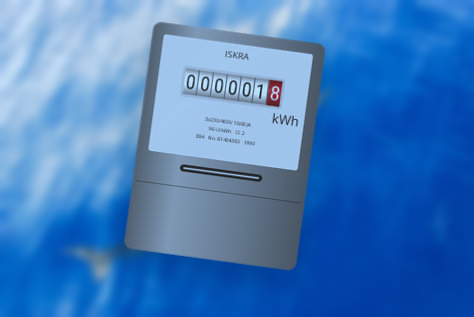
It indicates 1.8 kWh
